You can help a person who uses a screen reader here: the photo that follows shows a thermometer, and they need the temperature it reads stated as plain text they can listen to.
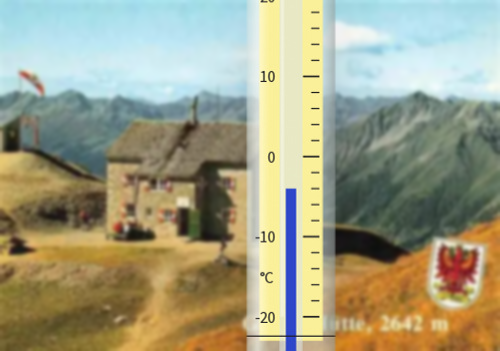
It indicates -4 °C
